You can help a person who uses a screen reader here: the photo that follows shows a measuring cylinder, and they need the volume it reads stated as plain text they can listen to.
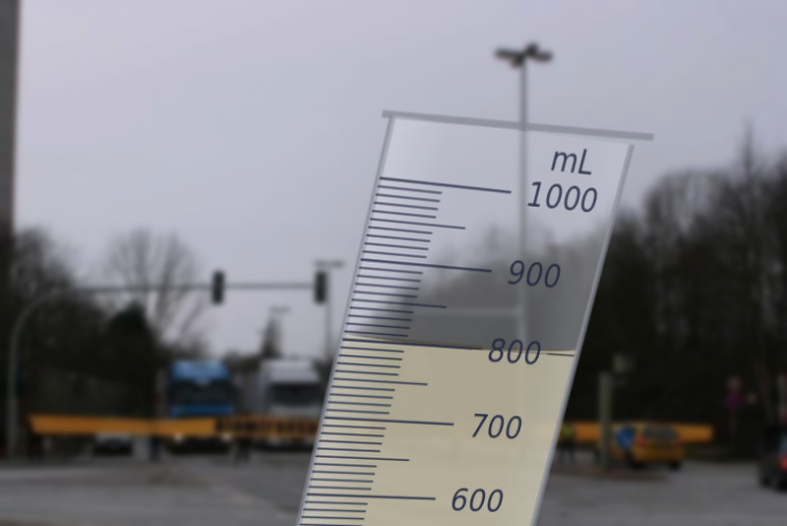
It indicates 800 mL
